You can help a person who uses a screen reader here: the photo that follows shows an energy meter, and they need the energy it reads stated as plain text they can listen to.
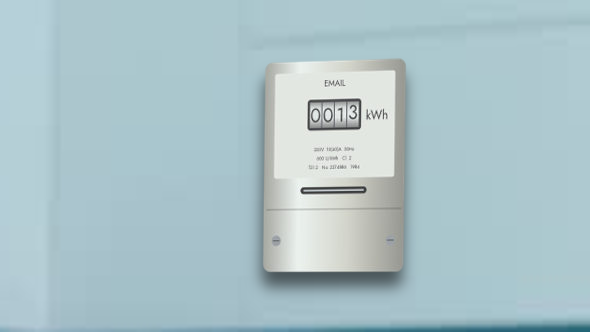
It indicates 13 kWh
